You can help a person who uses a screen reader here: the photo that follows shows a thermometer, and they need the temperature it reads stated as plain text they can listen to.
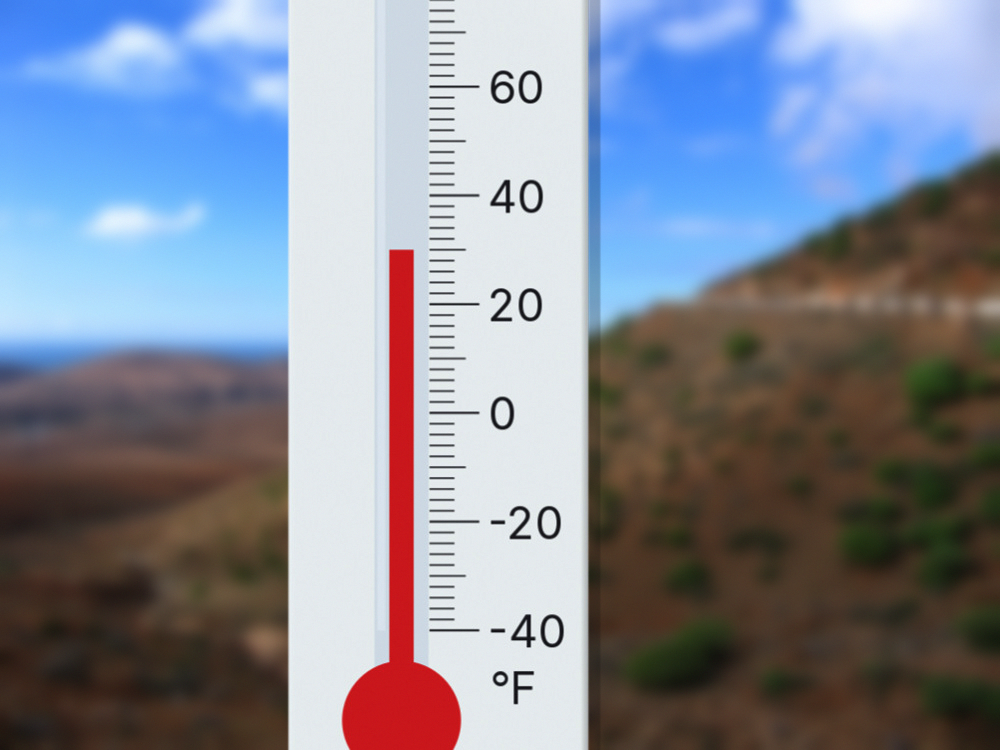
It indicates 30 °F
